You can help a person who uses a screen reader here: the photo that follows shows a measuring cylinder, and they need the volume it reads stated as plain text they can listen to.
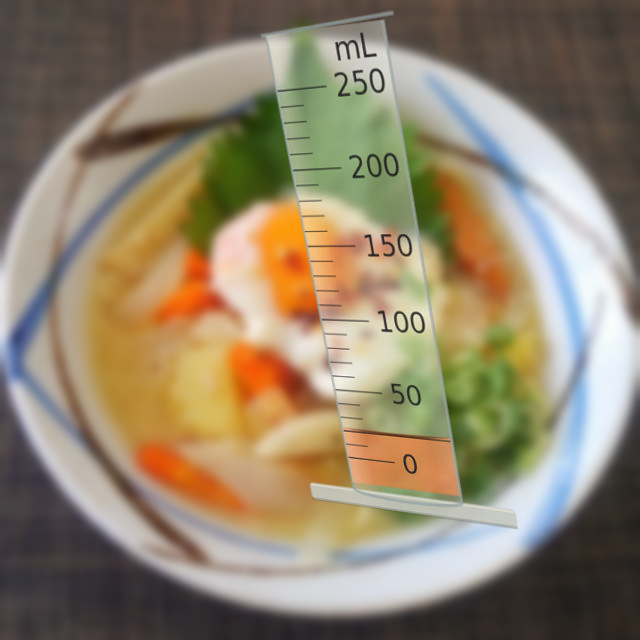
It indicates 20 mL
